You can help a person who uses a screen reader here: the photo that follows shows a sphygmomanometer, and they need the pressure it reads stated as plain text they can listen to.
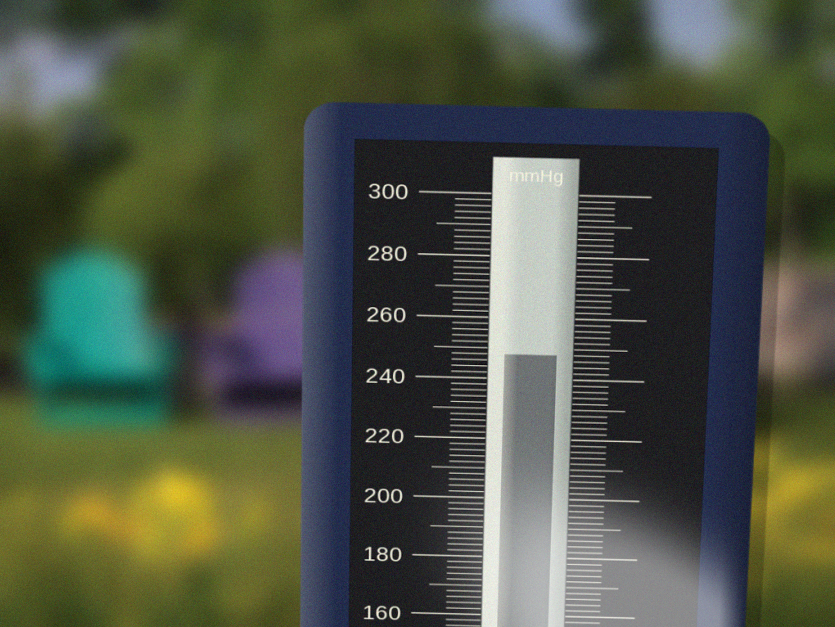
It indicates 248 mmHg
